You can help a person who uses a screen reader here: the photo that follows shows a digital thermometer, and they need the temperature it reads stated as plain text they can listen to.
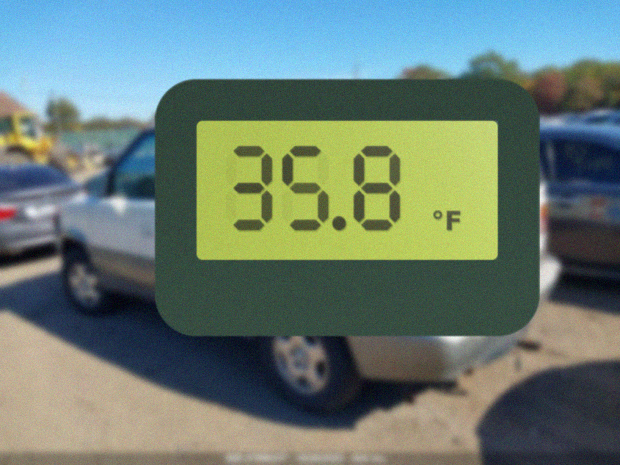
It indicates 35.8 °F
